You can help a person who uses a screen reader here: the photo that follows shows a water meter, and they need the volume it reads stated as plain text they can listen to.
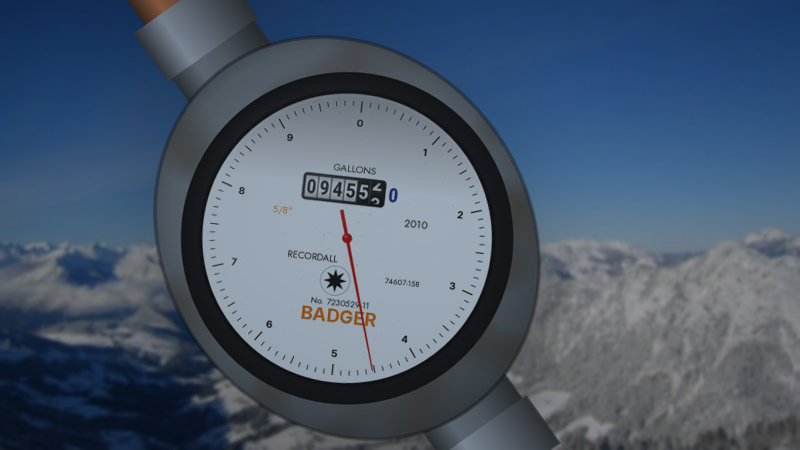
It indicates 945524.5 gal
